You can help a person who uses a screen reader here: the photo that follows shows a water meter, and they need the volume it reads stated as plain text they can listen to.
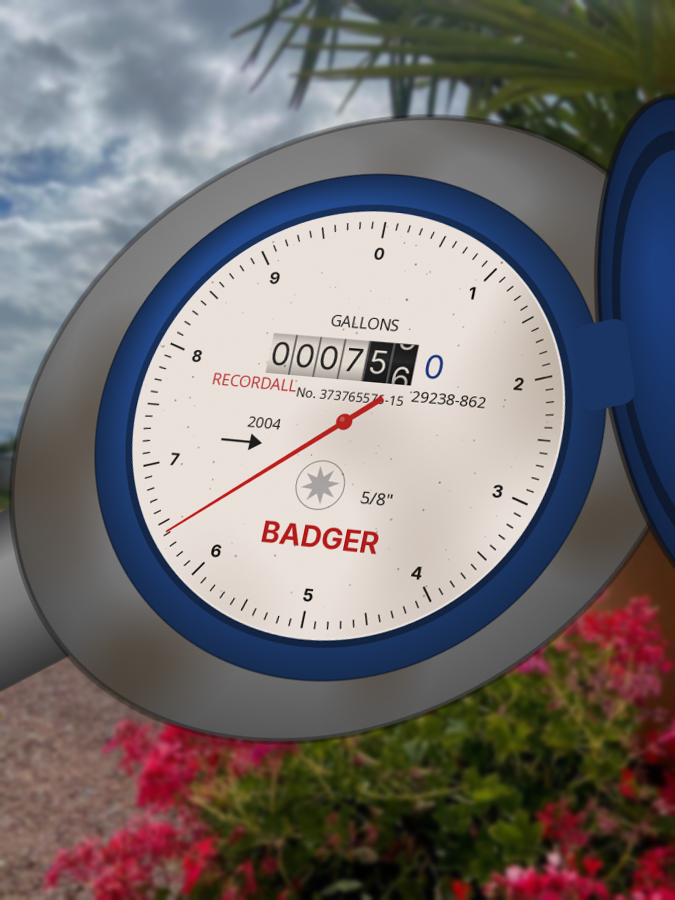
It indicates 7556.4 gal
